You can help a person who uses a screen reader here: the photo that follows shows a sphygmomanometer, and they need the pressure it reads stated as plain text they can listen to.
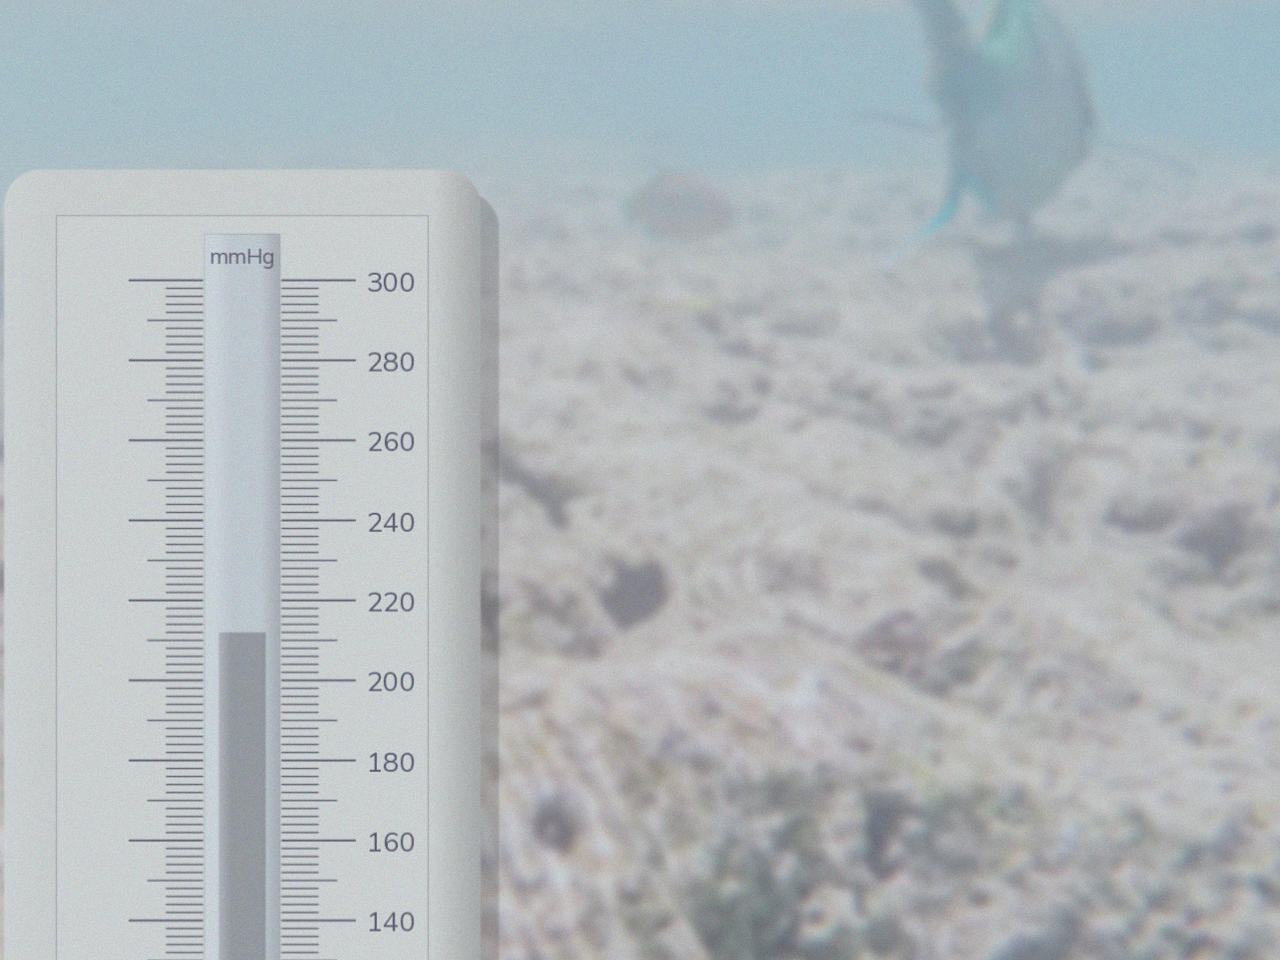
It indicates 212 mmHg
